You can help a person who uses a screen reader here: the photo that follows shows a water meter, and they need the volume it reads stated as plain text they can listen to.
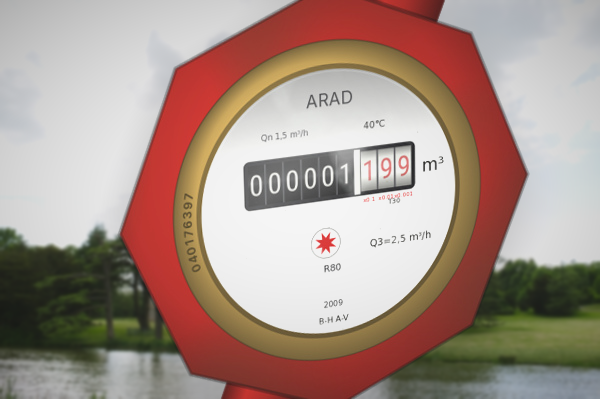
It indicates 1.199 m³
